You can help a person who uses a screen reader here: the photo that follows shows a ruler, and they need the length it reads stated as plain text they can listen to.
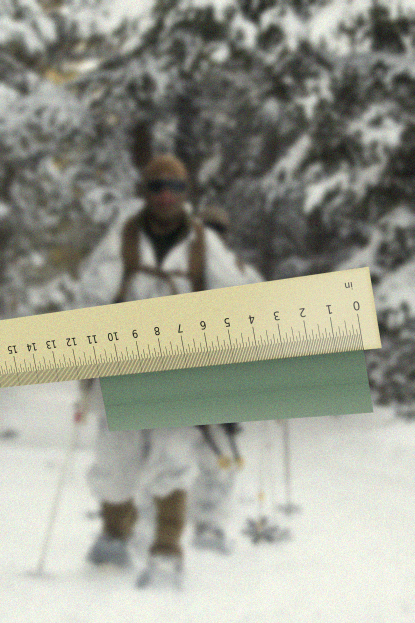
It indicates 11 in
